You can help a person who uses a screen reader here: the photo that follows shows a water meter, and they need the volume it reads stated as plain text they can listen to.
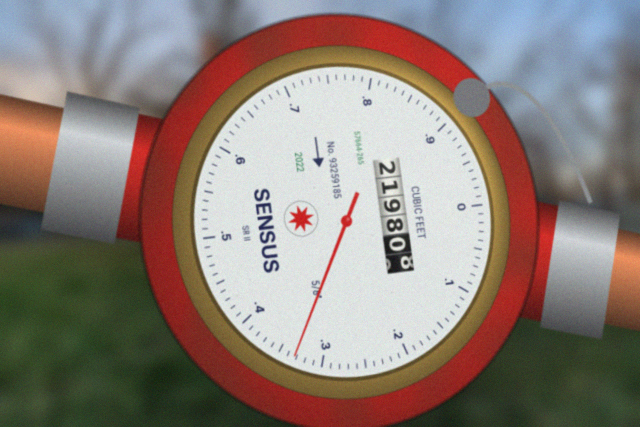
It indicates 219808.33 ft³
